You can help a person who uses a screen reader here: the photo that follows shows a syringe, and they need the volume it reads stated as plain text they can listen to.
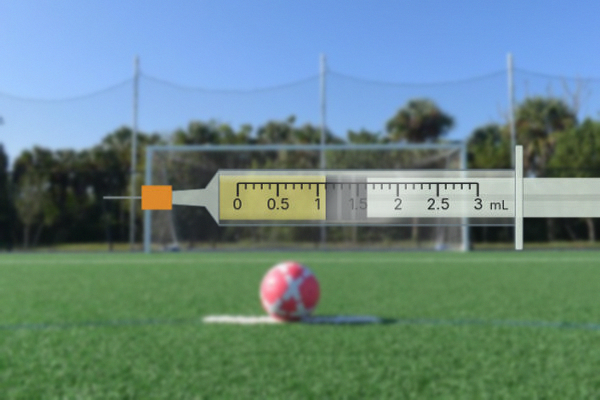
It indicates 1.1 mL
